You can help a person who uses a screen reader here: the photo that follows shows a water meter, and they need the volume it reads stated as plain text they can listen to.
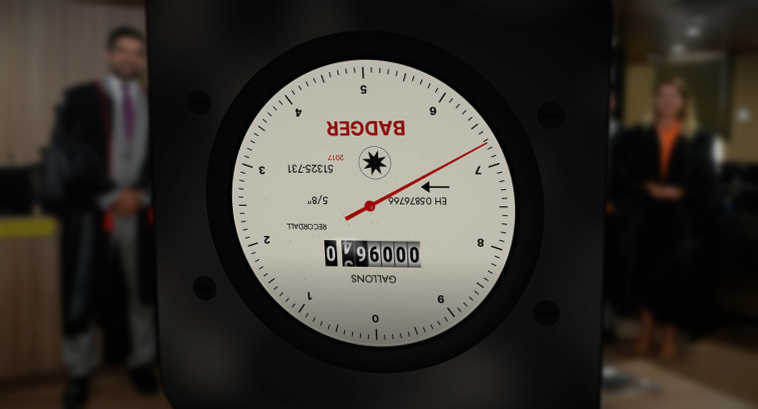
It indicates 9636.7 gal
